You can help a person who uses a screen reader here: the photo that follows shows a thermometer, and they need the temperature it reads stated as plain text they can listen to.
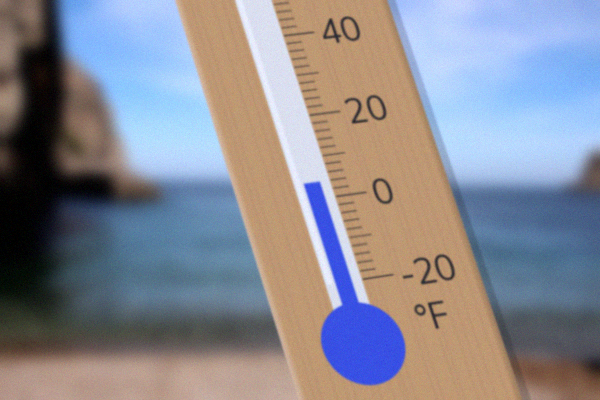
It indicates 4 °F
